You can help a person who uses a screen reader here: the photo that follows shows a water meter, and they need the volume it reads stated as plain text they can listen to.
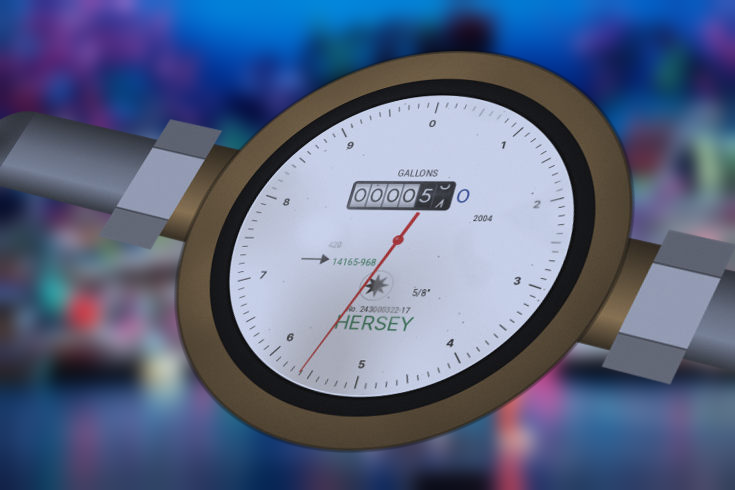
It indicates 535.6 gal
